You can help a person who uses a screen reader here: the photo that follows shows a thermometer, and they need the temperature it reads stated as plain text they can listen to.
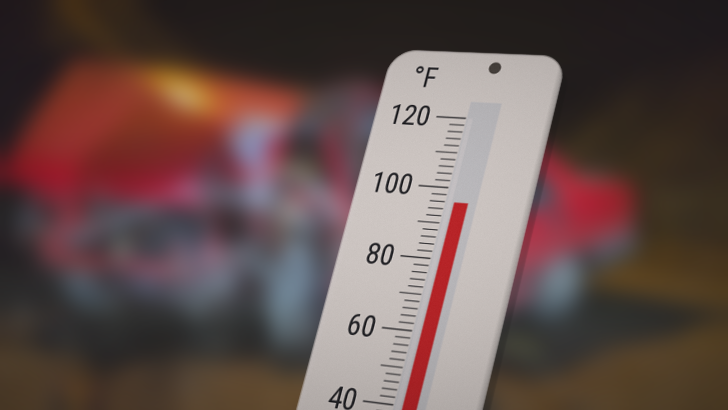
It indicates 96 °F
